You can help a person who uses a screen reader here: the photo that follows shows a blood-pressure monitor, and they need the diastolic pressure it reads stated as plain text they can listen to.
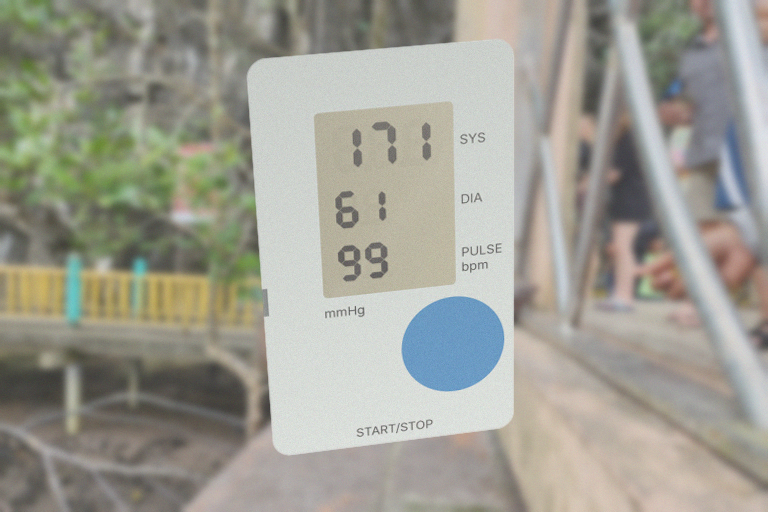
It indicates 61 mmHg
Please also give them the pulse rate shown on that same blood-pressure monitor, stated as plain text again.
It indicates 99 bpm
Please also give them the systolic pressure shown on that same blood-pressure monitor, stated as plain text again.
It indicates 171 mmHg
